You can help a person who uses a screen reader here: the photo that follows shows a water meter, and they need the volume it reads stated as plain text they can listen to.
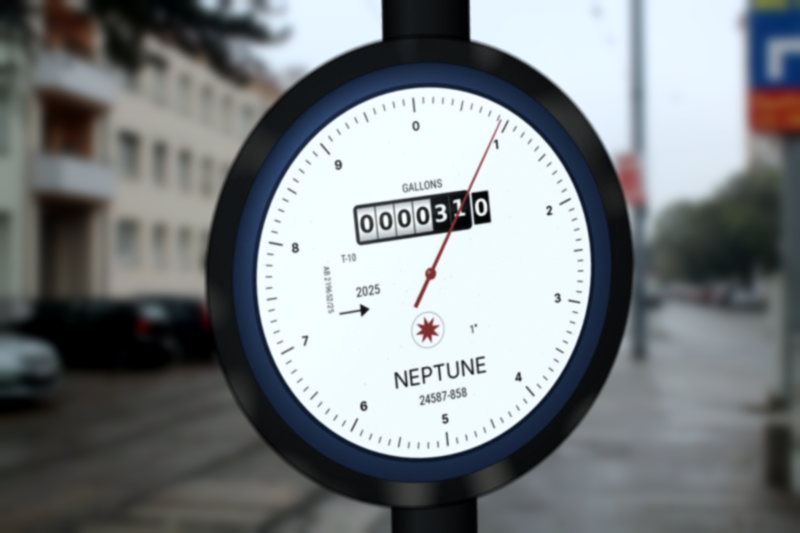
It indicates 310.9 gal
